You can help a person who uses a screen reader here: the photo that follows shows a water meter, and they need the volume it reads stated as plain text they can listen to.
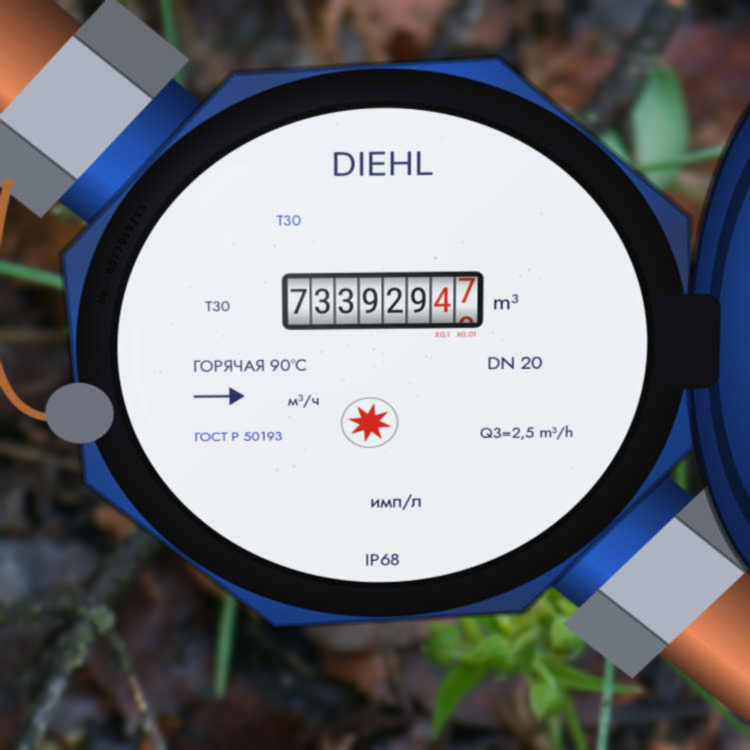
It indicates 733929.47 m³
